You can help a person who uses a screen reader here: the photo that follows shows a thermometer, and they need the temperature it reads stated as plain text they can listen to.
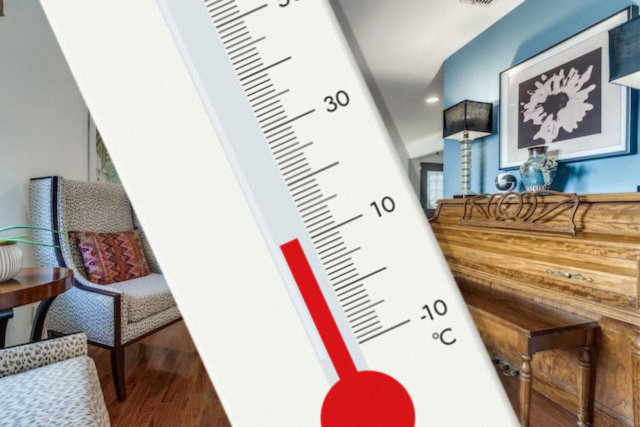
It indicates 11 °C
